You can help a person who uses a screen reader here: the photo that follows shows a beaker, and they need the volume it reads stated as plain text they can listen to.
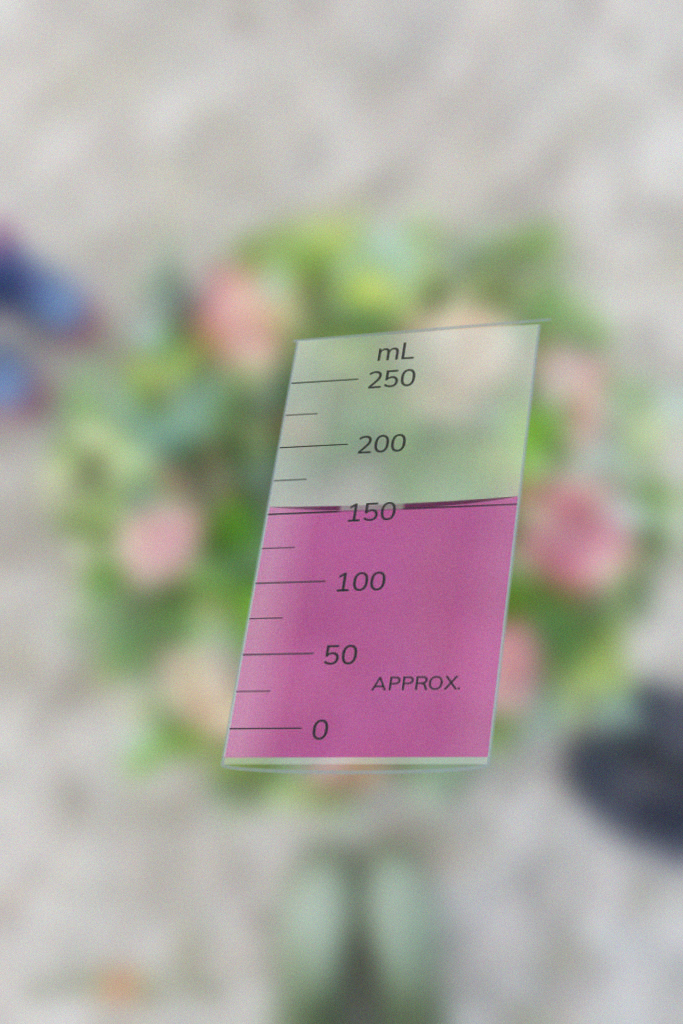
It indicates 150 mL
